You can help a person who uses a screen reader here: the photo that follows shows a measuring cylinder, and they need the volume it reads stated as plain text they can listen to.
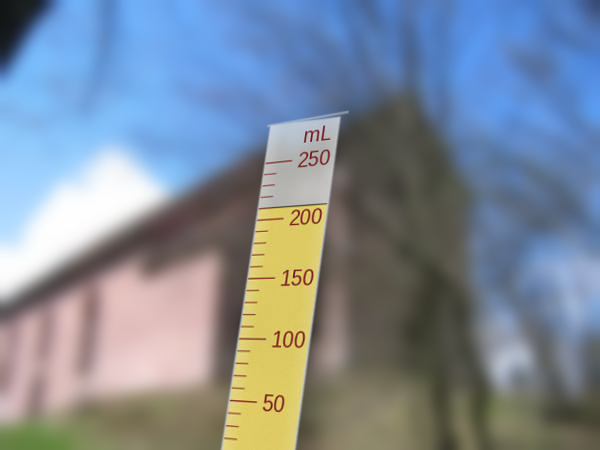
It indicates 210 mL
